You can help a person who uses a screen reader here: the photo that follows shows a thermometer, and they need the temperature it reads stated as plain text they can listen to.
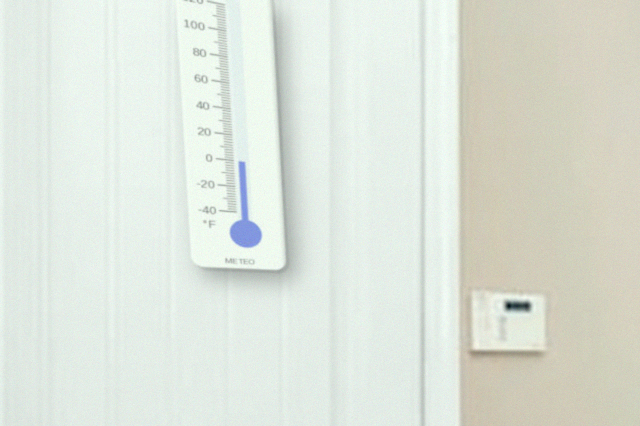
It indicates 0 °F
